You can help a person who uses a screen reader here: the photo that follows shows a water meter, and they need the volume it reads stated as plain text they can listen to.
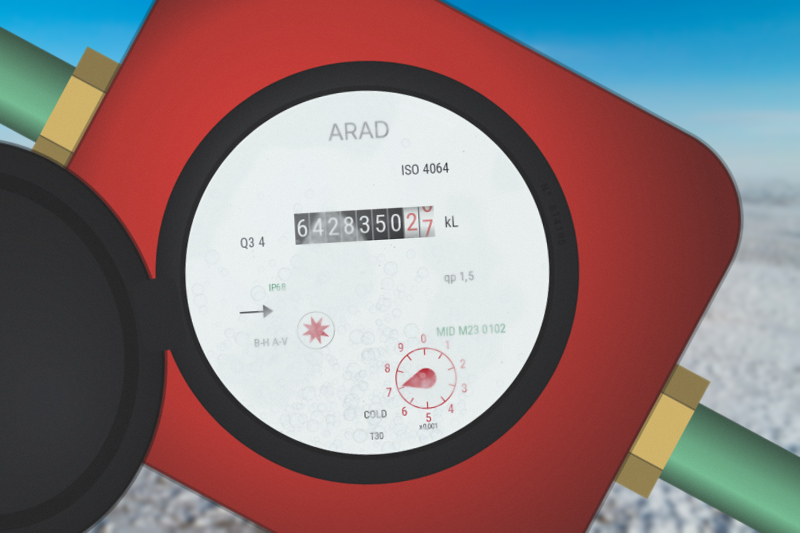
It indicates 6428350.267 kL
